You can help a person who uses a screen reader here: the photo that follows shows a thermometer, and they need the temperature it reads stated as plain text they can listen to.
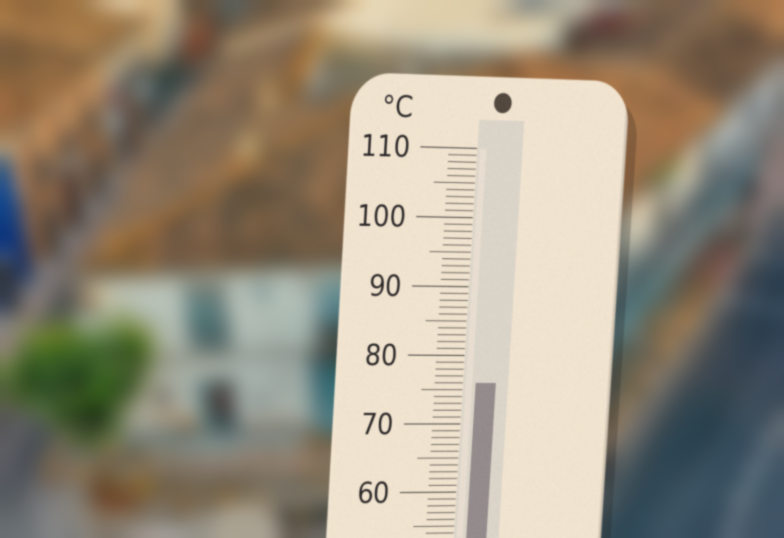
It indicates 76 °C
